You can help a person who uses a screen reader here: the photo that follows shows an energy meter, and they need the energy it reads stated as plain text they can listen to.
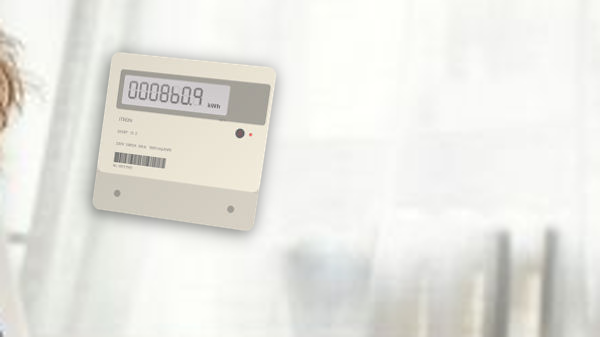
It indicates 860.9 kWh
